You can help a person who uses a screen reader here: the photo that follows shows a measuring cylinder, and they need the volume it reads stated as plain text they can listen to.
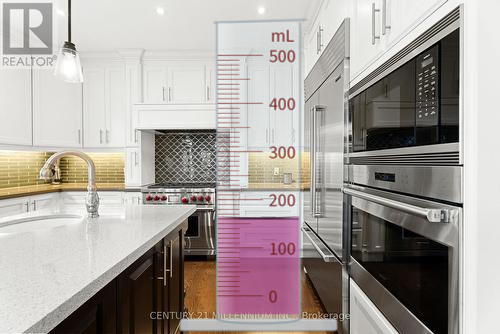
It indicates 160 mL
